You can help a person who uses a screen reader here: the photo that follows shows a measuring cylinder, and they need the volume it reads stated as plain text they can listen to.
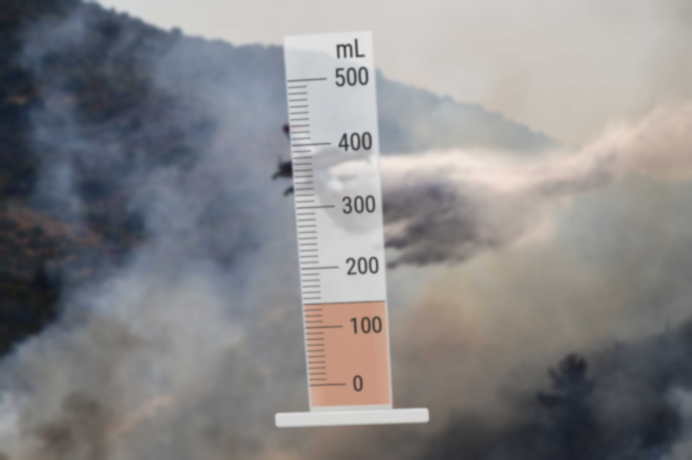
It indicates 140 mL
